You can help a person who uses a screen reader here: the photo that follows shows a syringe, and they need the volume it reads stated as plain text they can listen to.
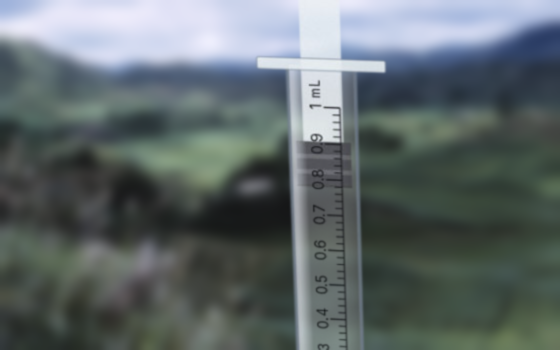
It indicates 0.78 mL
